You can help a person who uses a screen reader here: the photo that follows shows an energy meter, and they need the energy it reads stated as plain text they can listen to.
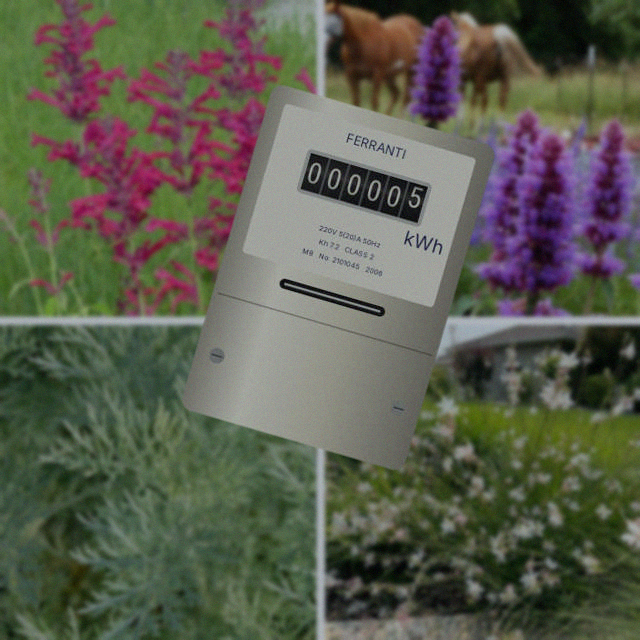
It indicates 5 kWh
